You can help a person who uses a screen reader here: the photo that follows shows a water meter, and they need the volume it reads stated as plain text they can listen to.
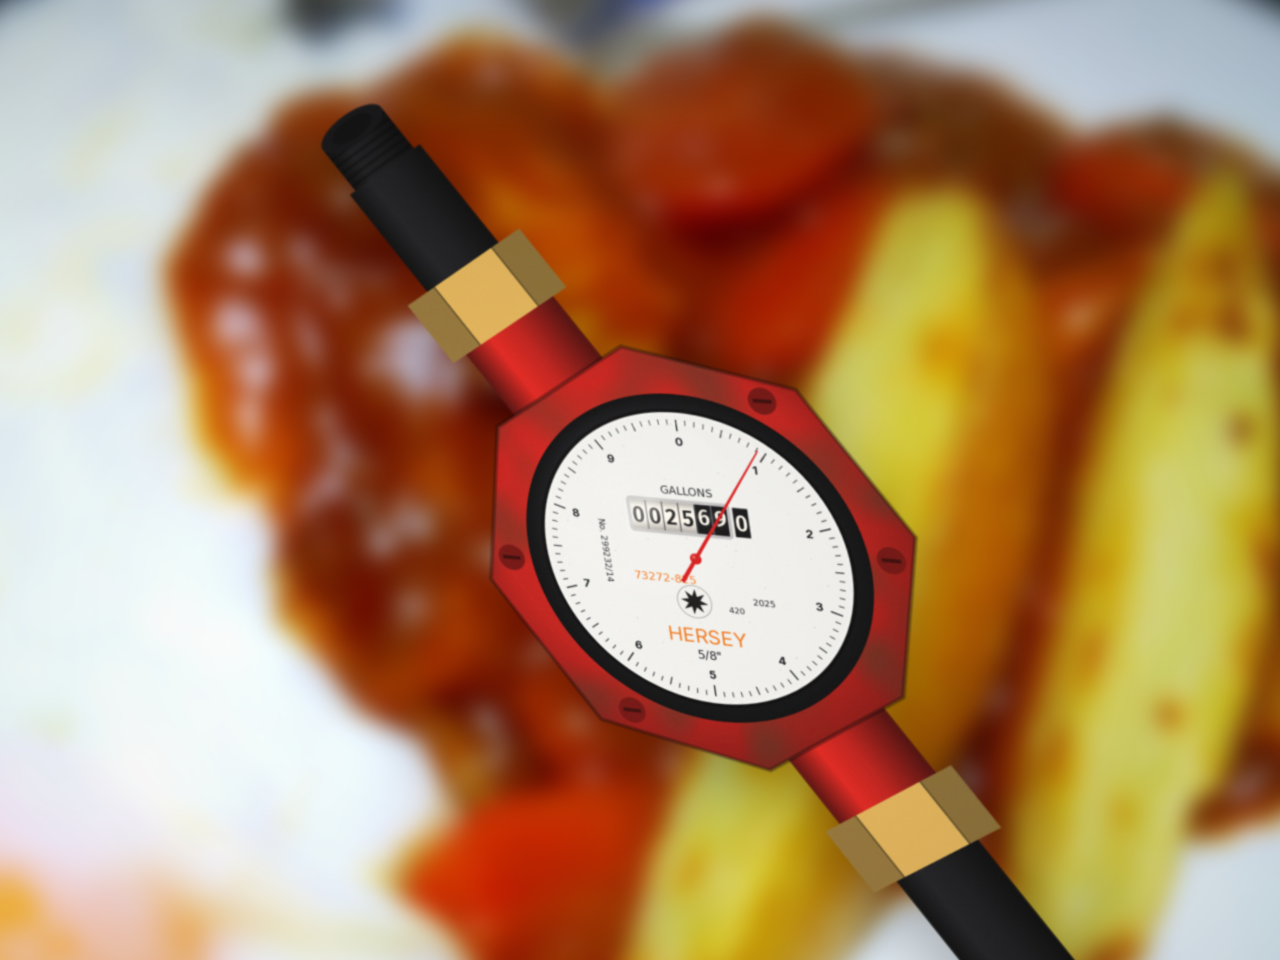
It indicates 25690.9 gal
